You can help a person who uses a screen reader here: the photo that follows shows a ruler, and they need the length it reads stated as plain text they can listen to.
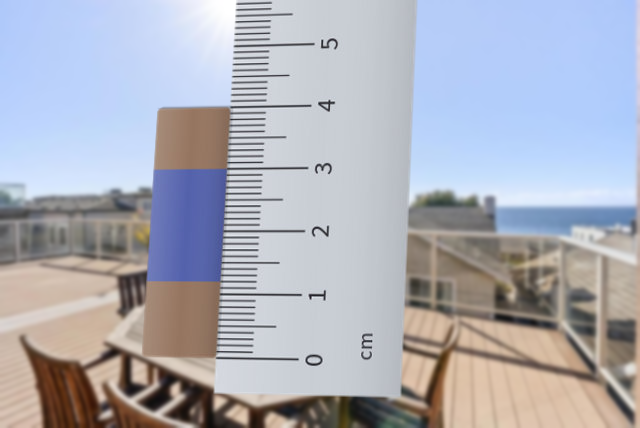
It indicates 4 cm
